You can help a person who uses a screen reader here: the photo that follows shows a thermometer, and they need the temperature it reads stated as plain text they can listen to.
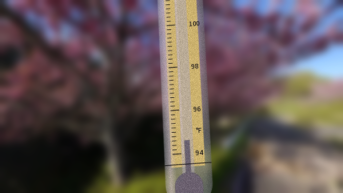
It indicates 94.6 °F
